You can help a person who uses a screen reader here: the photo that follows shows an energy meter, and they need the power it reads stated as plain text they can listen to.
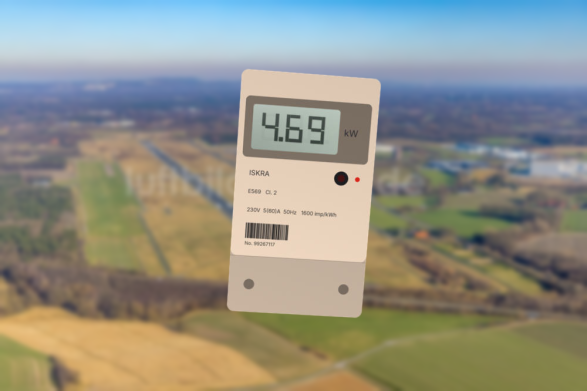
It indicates 4.69 kW
